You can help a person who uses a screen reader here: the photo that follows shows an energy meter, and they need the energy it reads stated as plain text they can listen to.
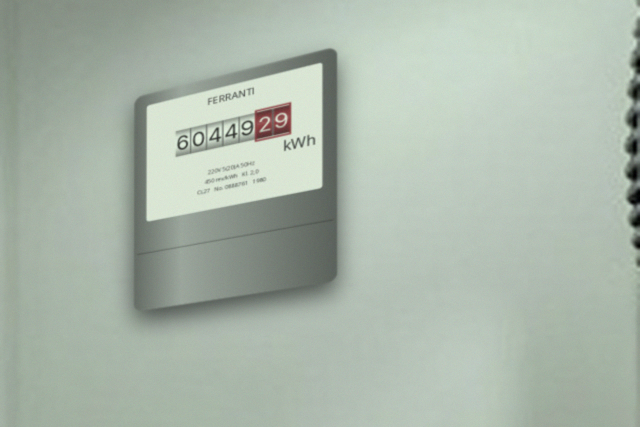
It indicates 60449.29 kWh
